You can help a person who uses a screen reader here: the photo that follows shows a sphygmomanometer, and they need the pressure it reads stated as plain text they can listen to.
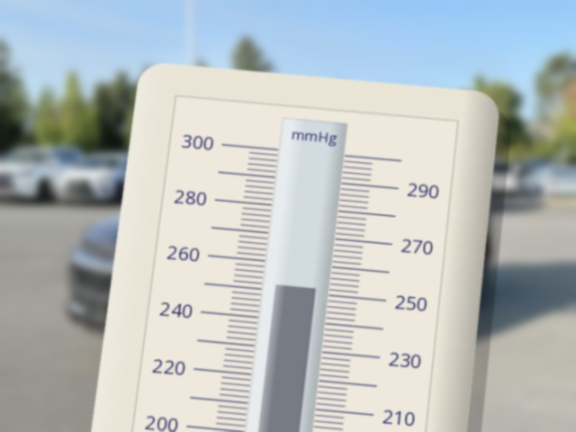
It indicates 252 mmHg
